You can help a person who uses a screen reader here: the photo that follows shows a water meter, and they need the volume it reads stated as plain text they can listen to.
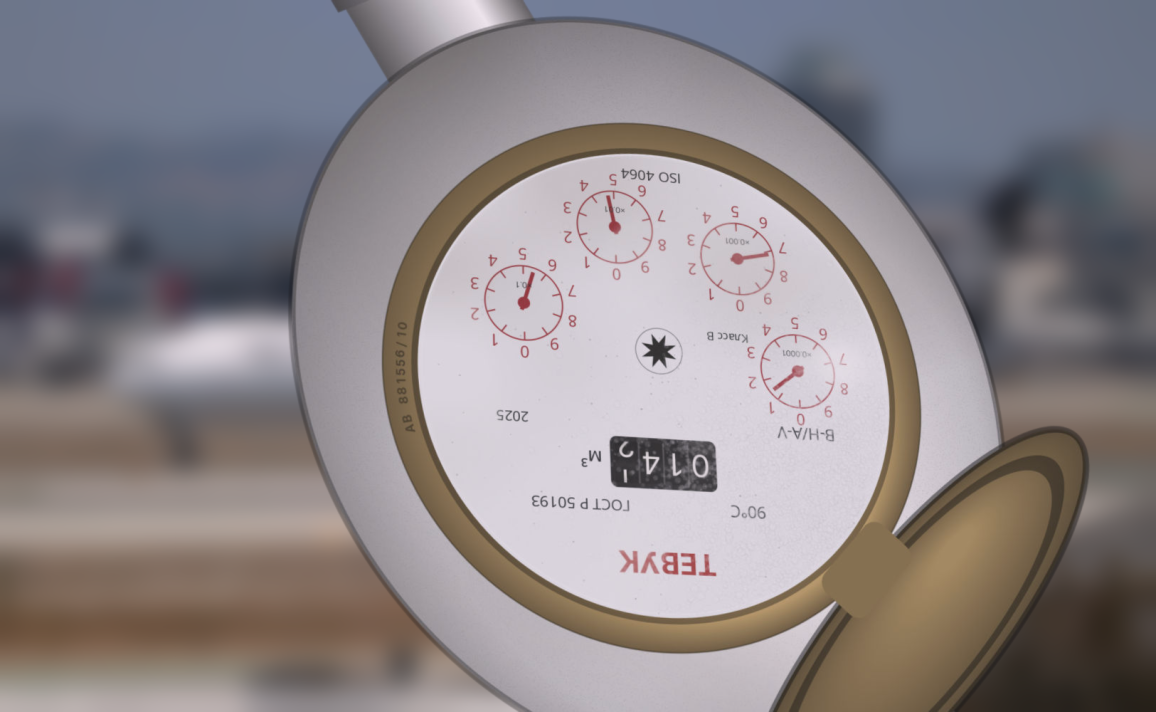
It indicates 141.5471 m³
